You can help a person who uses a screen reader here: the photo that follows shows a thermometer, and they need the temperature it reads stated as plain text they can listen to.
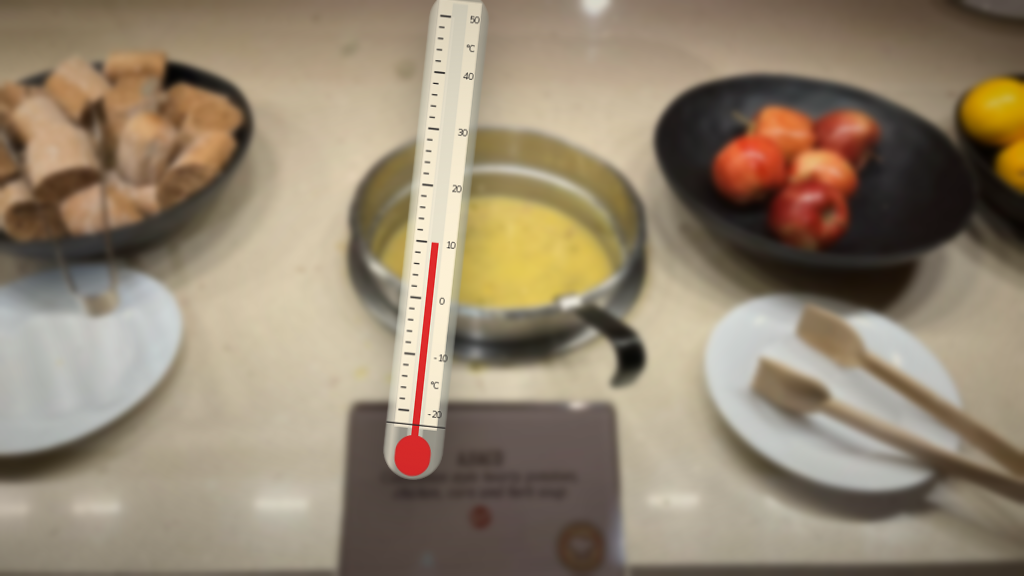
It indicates 10 °C
